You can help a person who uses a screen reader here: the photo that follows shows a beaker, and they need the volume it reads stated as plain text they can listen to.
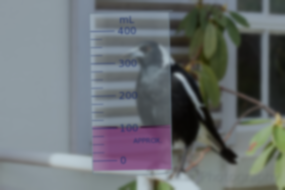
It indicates 100 mL
